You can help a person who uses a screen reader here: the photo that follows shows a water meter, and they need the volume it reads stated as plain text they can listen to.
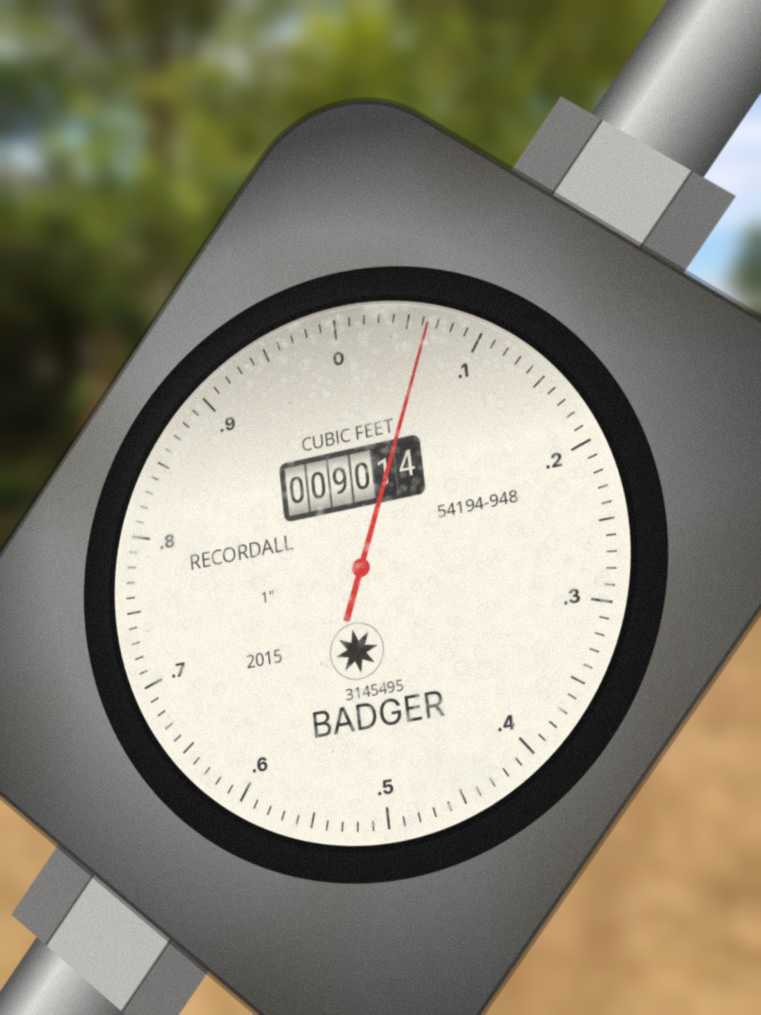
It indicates 9014.06 ft³
